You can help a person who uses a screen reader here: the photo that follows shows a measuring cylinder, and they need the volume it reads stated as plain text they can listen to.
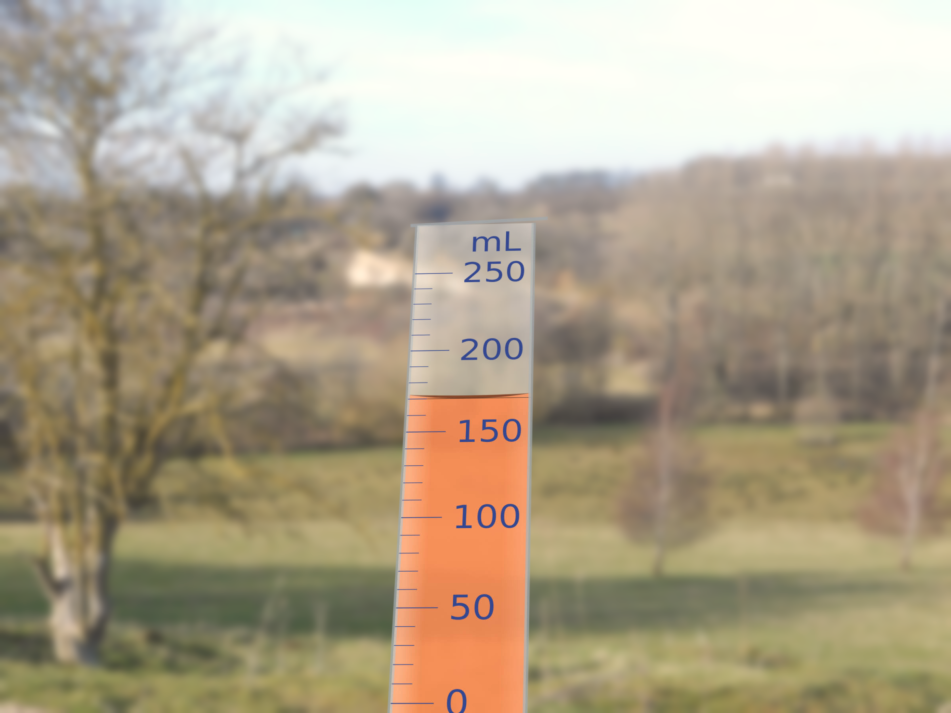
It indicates 170 mL
